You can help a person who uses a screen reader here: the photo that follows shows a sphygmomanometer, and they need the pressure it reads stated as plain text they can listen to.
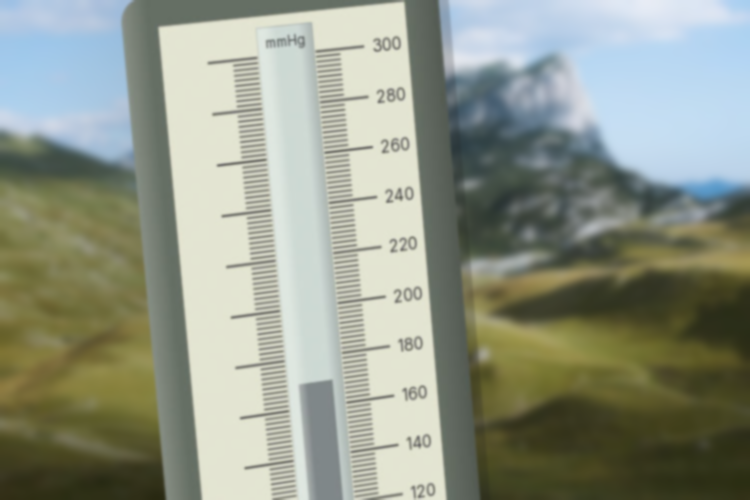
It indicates 170 mmHg
